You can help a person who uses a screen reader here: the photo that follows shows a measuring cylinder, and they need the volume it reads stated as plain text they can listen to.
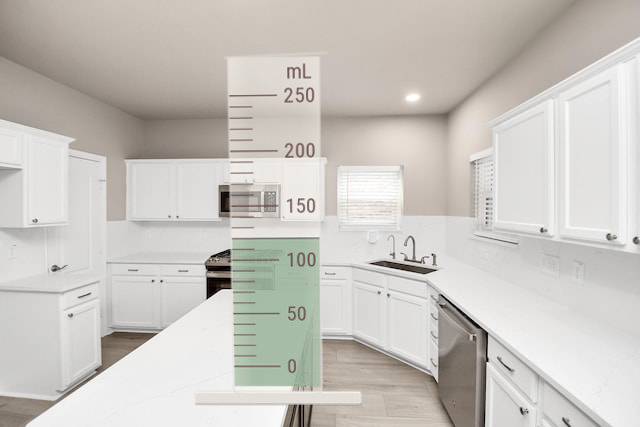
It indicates 120 mL
